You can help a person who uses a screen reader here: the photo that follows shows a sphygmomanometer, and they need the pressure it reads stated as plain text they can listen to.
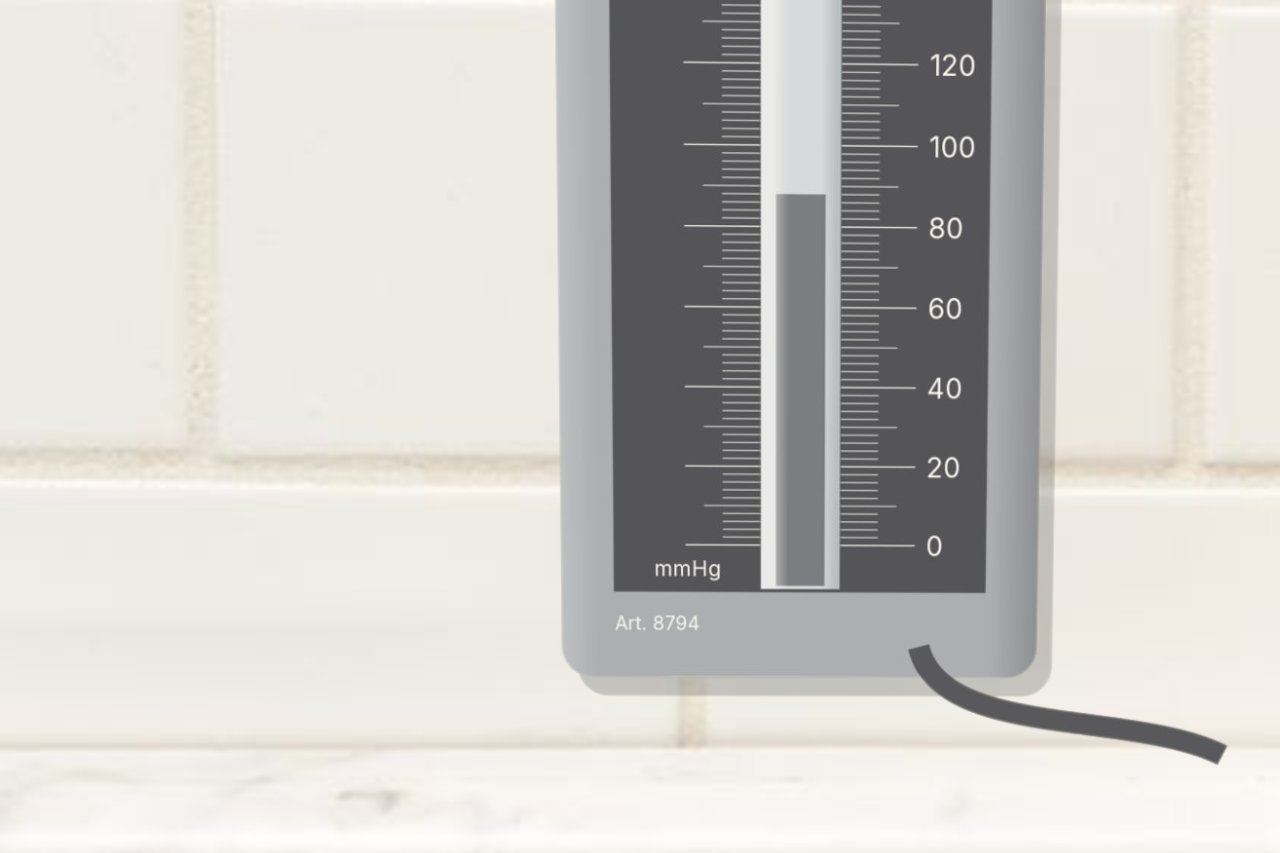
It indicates 88 mmHg
